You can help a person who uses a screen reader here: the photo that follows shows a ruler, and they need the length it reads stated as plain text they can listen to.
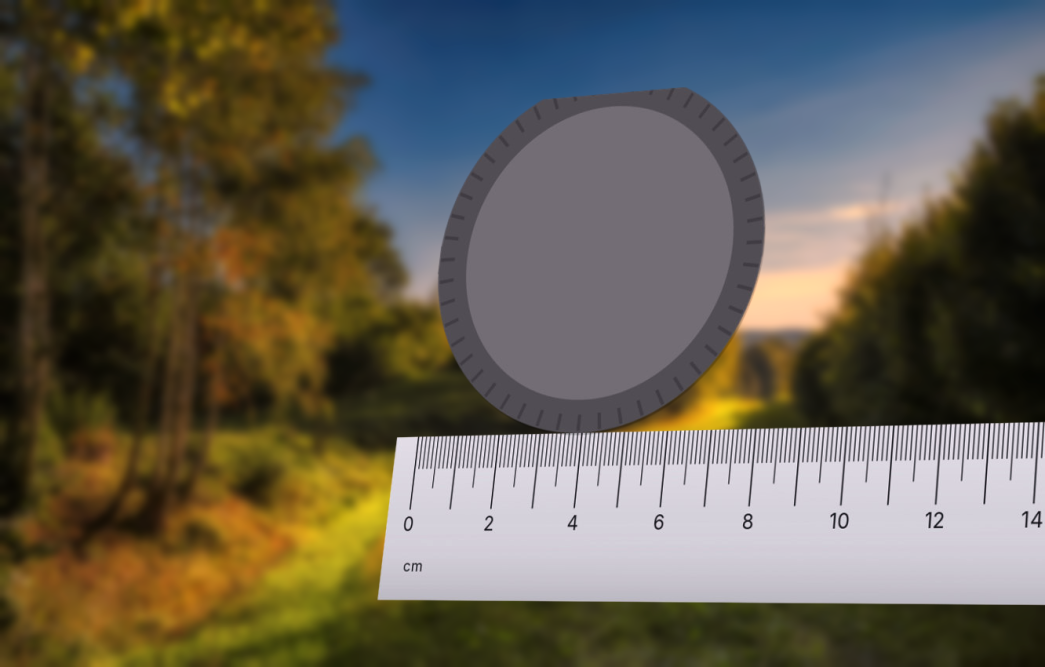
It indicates 7.8 cm
